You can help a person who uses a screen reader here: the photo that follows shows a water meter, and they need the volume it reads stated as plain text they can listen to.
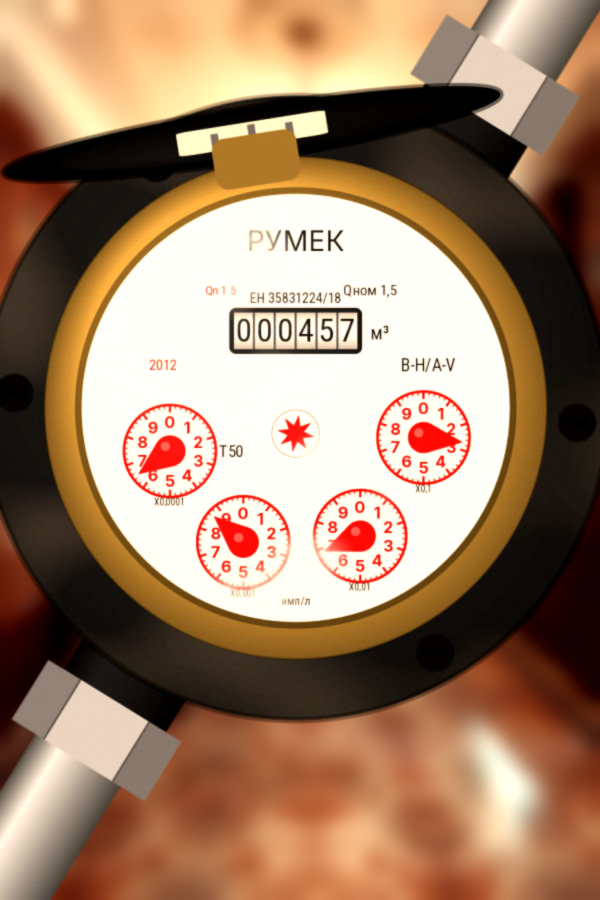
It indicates 457.2686 m³
